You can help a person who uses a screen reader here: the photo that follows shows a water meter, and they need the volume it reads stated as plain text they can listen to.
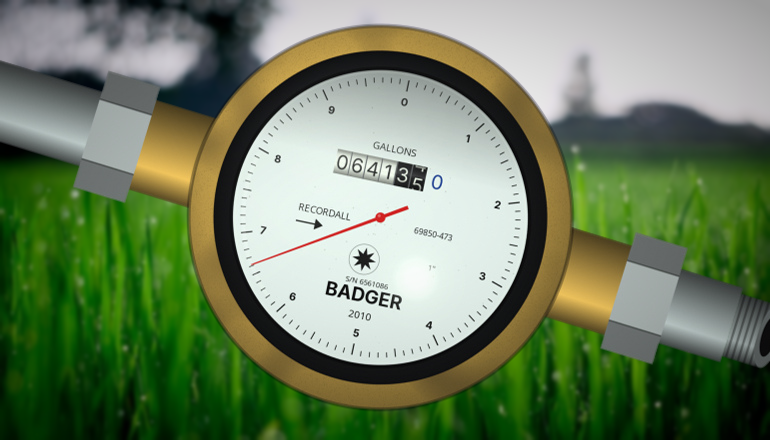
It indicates 641346.6 gal
